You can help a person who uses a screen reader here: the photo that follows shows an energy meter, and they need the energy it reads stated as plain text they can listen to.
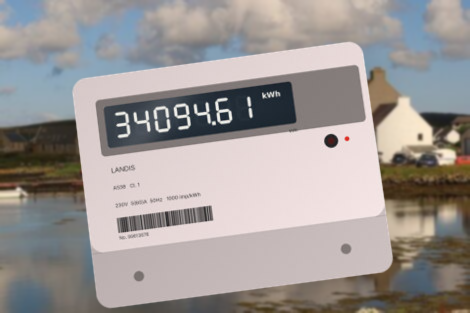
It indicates 34094.61 kWh
